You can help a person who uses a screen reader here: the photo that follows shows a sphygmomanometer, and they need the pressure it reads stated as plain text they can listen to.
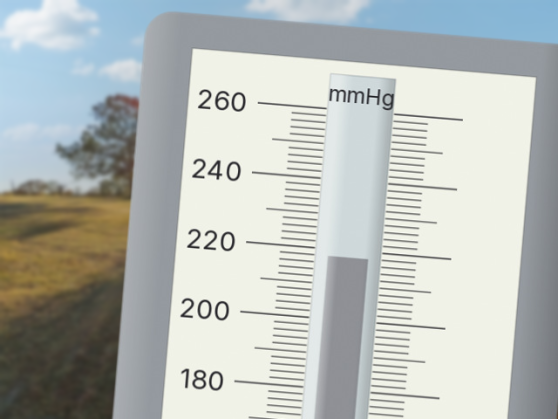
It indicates 218 mmHg
